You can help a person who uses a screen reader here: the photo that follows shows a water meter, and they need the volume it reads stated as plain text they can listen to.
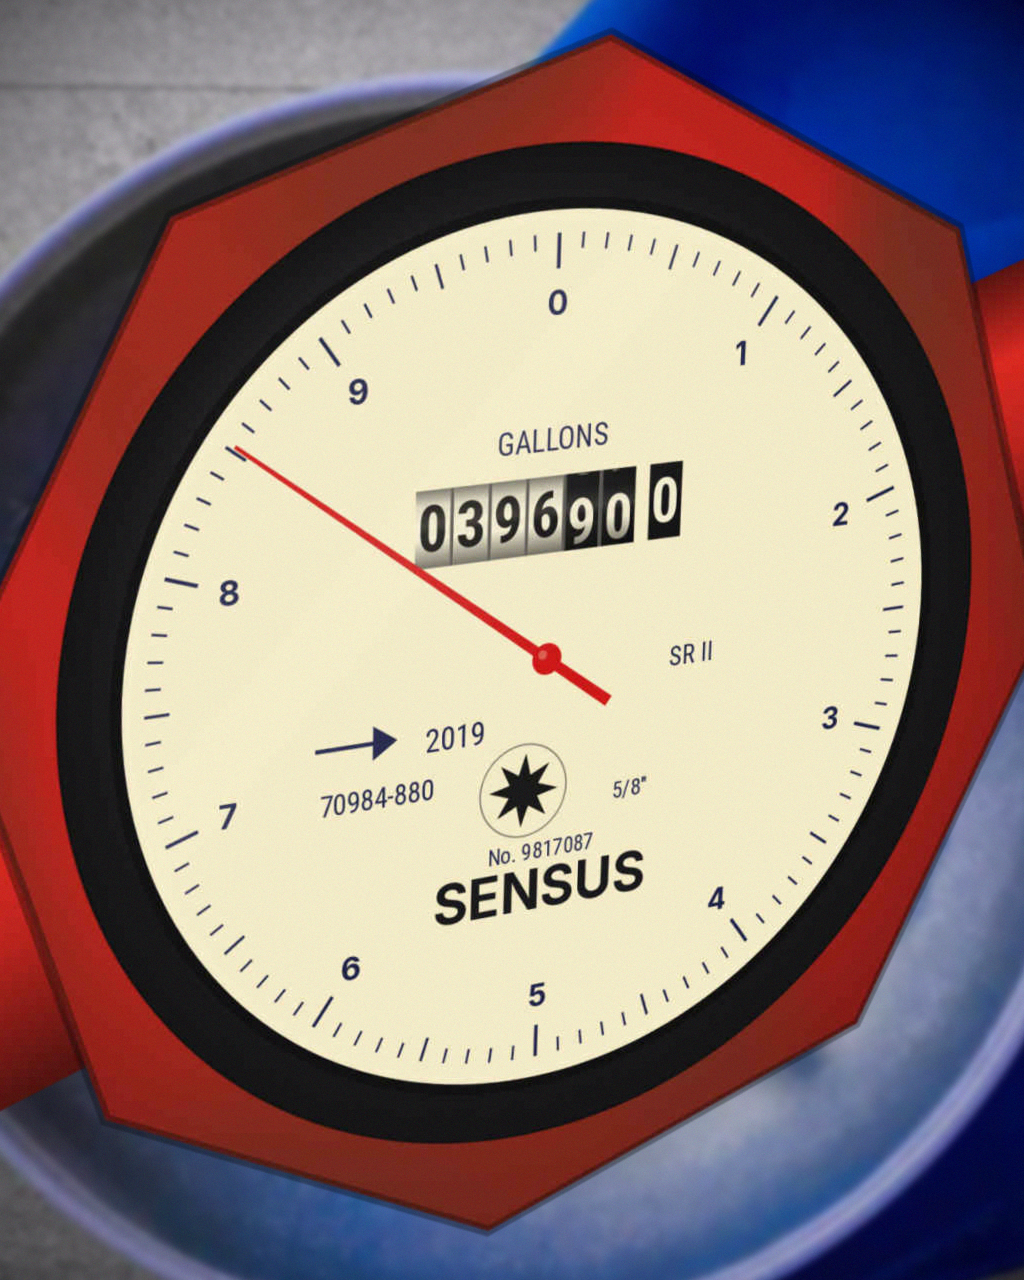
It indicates 396898.5 gal
